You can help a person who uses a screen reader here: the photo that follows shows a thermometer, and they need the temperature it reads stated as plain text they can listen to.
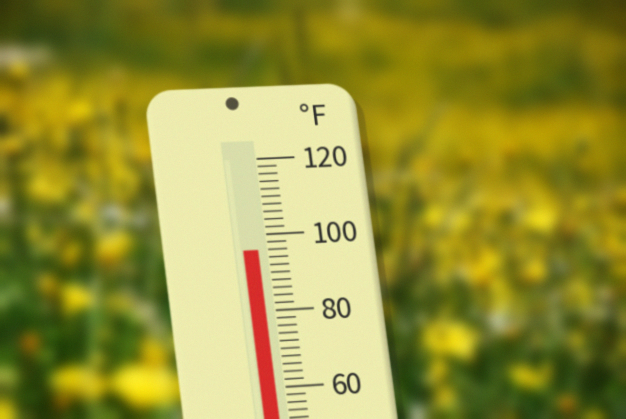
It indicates 96 °F
